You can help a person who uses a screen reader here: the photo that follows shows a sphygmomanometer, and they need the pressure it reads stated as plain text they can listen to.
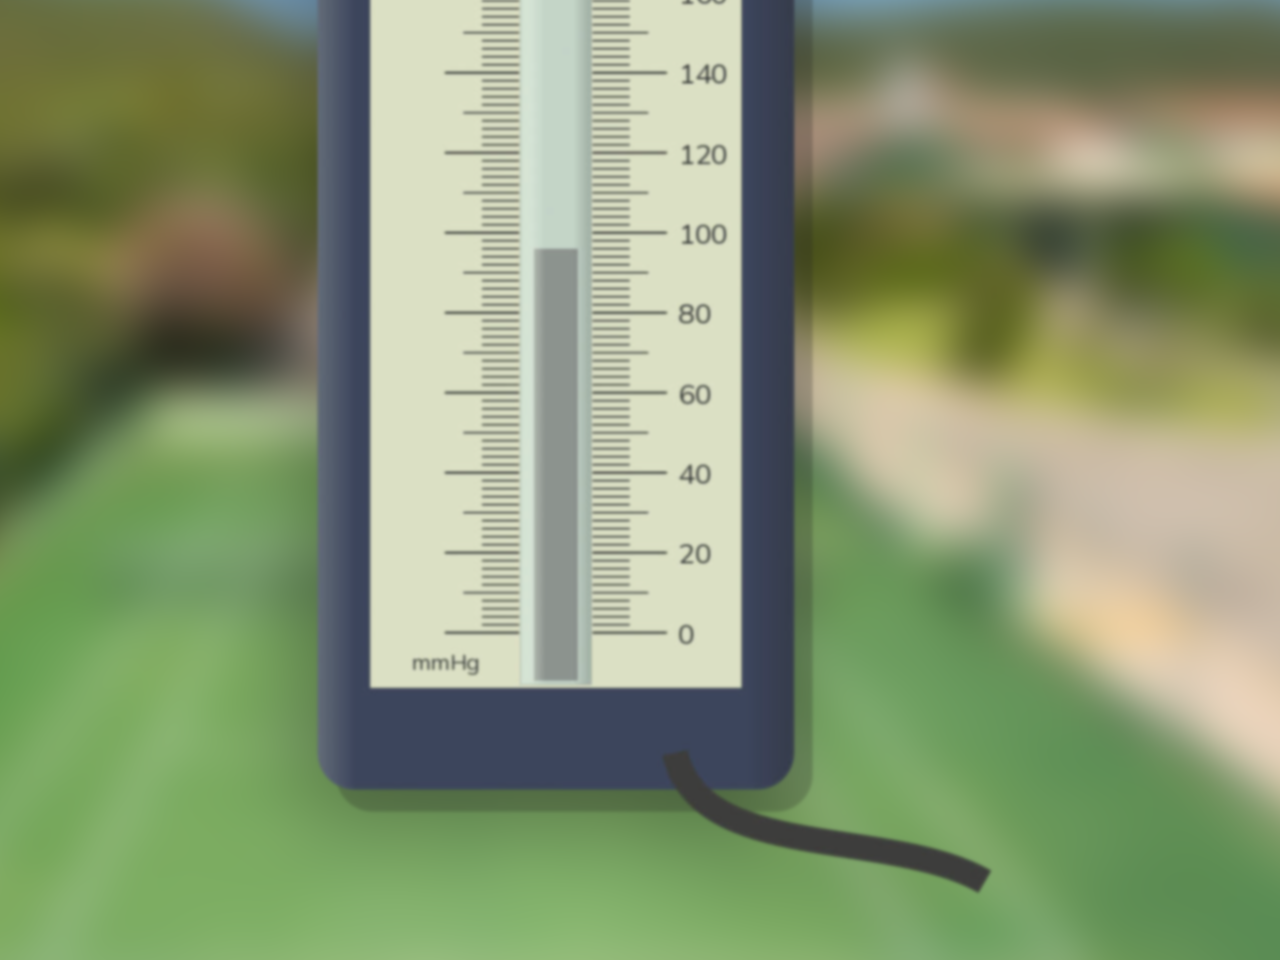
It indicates 96 mmHg
